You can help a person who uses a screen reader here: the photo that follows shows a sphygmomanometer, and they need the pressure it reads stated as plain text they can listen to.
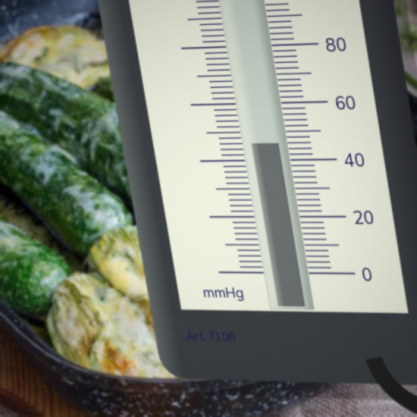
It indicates 46 mmHg
